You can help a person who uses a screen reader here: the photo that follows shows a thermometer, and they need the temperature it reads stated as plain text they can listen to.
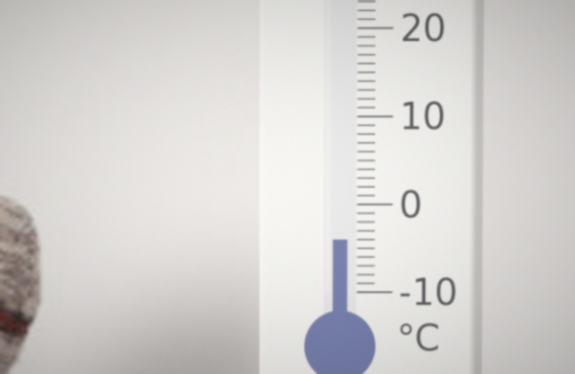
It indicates -4 °C
